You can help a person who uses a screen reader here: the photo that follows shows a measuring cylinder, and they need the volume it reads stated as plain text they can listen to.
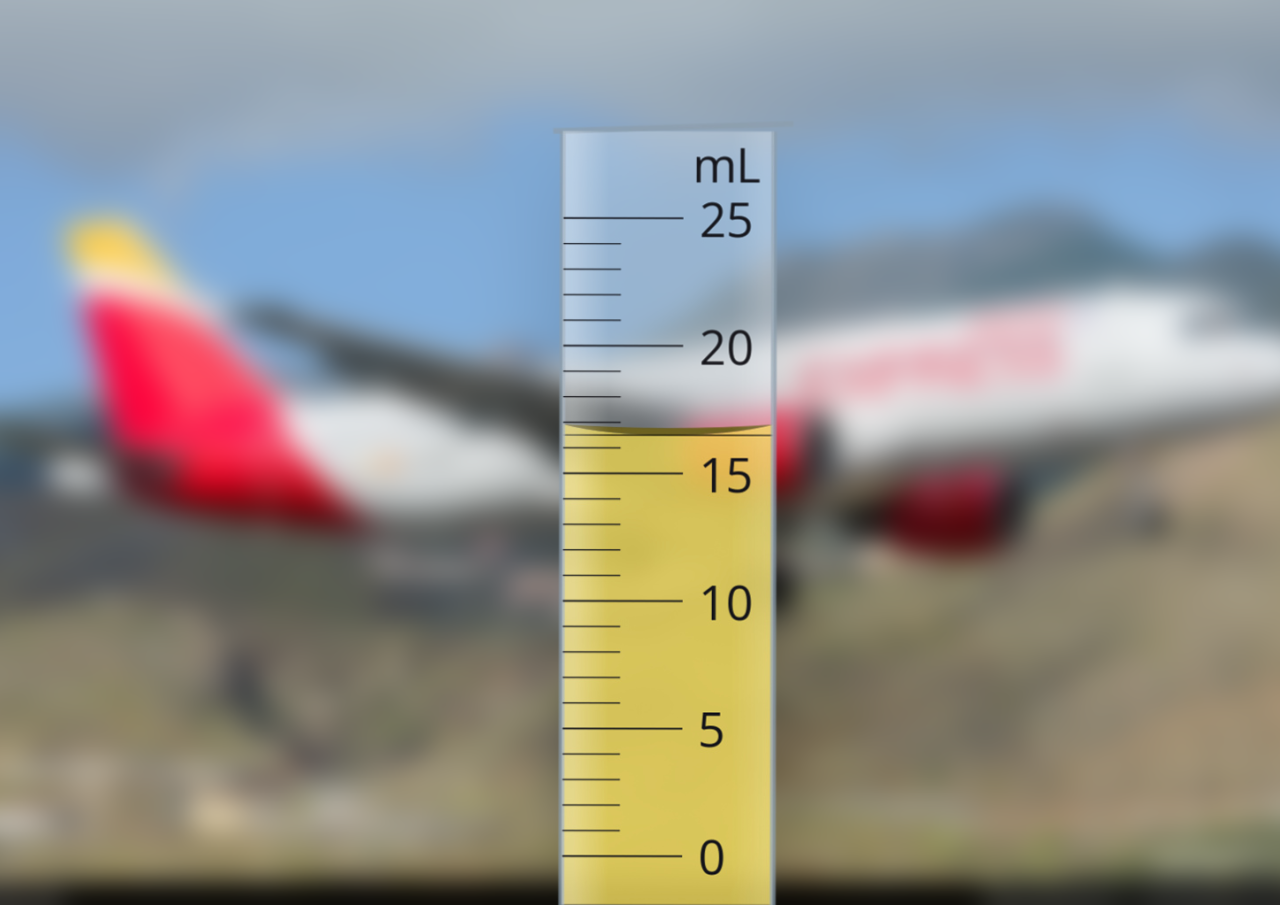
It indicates 16.5 mL
